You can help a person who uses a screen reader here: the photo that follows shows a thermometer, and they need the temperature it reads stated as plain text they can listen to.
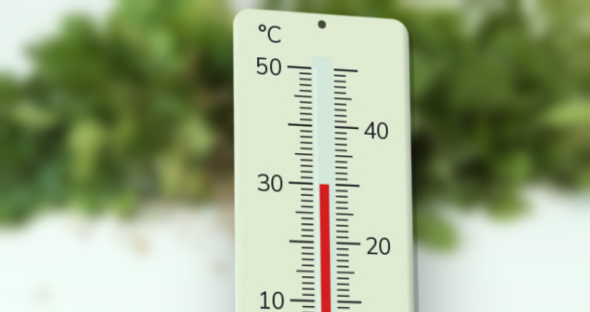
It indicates 30 °C
